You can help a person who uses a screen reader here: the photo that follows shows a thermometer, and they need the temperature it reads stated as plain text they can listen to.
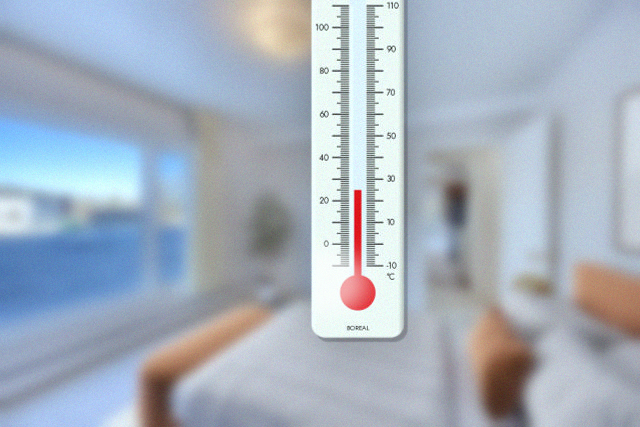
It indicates 25 °C
